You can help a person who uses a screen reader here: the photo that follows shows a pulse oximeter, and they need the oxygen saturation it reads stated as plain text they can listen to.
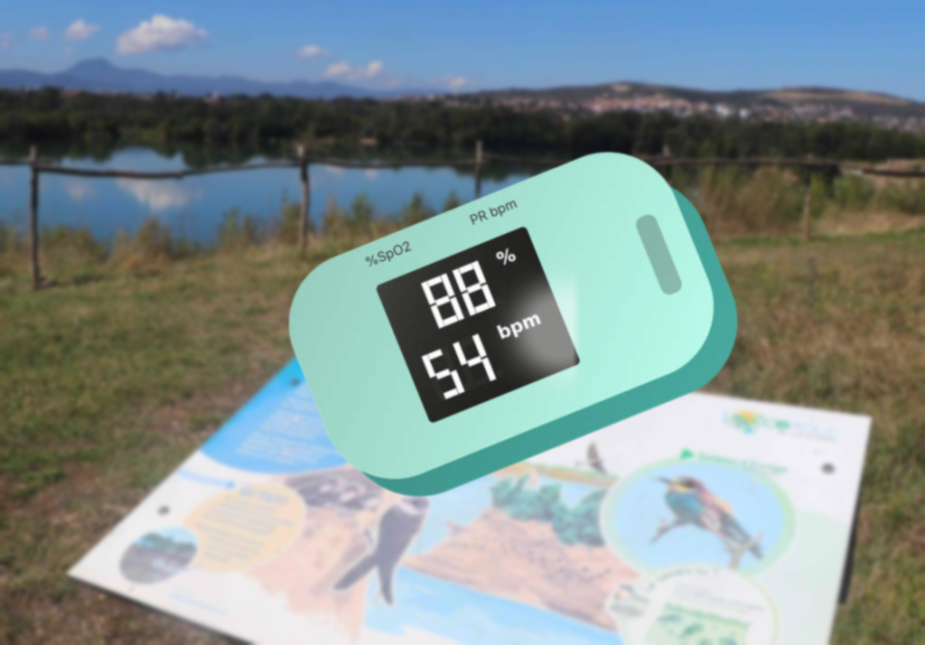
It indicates 88 %
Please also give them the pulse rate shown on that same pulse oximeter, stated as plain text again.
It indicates 54 bpm
